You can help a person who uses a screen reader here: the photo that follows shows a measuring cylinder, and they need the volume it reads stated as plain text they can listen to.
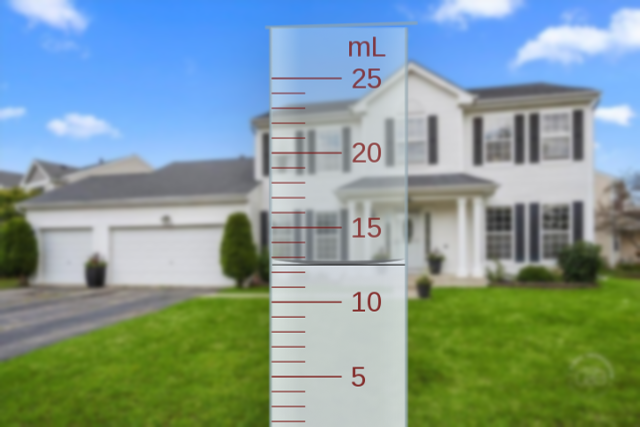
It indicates 12.5 mL
